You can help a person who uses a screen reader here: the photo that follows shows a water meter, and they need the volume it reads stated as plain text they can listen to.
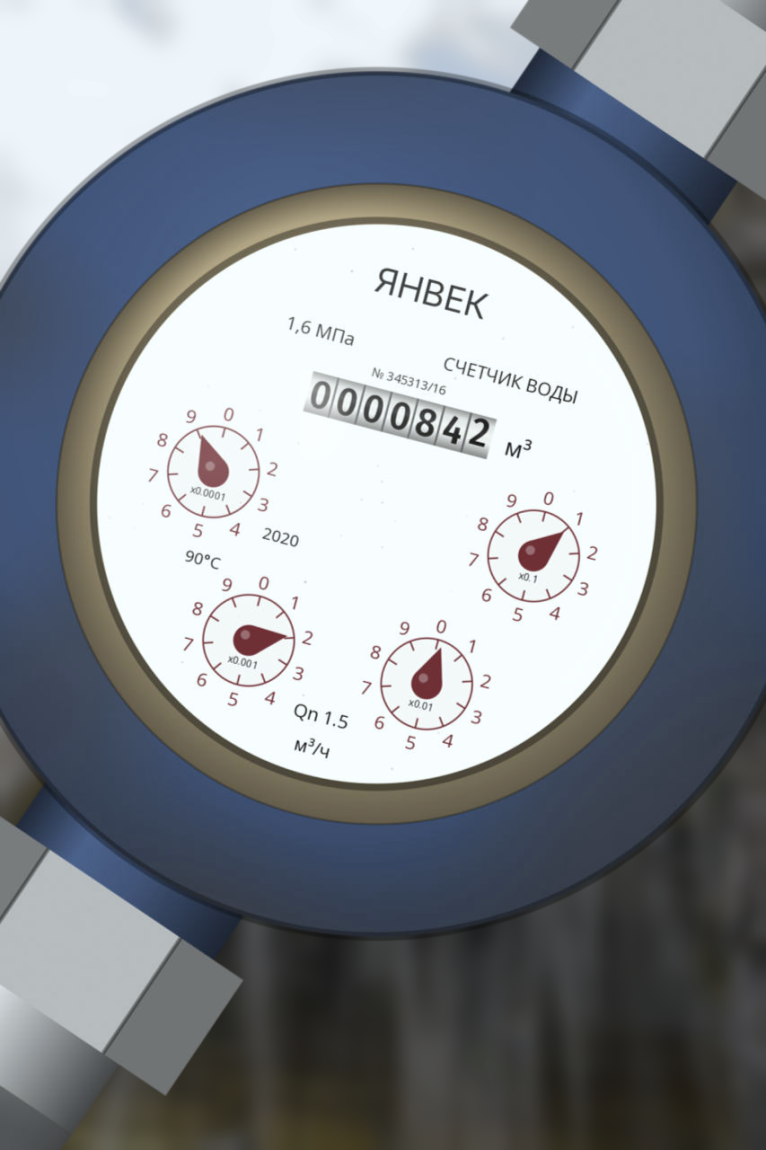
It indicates 842.1019 m³
